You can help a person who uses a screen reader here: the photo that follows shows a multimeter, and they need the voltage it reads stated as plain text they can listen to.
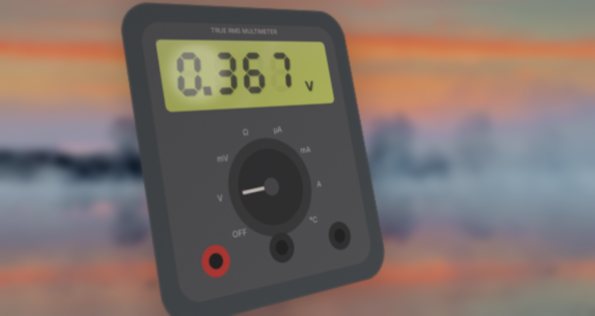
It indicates 0.367 V
